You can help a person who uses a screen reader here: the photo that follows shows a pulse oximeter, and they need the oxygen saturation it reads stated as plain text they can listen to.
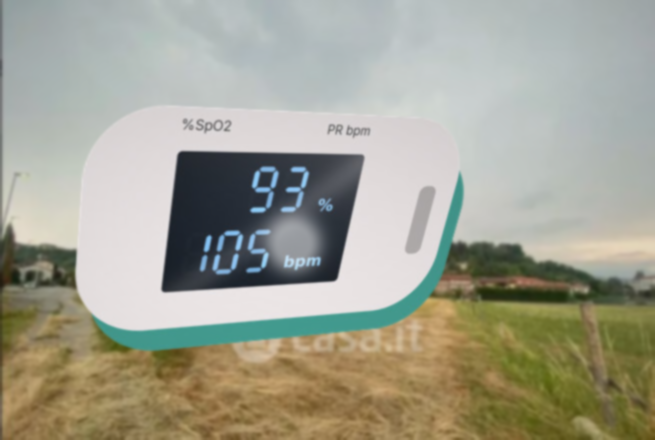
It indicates 93 %
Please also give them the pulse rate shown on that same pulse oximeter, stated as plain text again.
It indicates 105 bpm
